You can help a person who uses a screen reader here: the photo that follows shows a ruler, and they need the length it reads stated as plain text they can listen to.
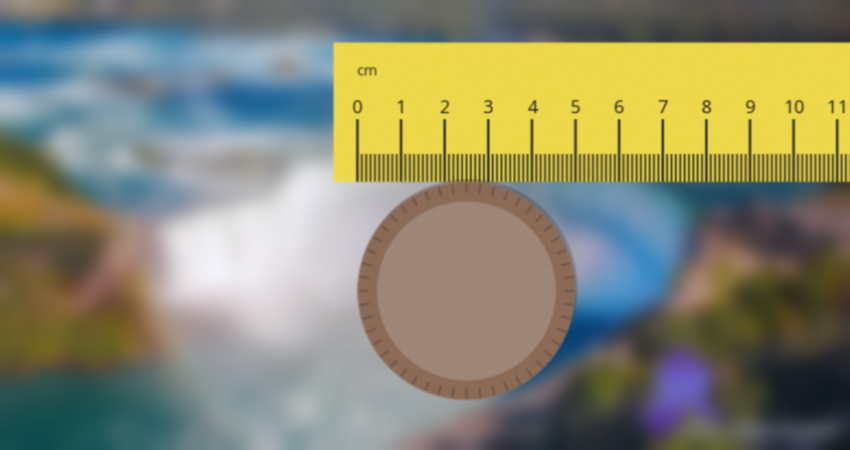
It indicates 5 cm
